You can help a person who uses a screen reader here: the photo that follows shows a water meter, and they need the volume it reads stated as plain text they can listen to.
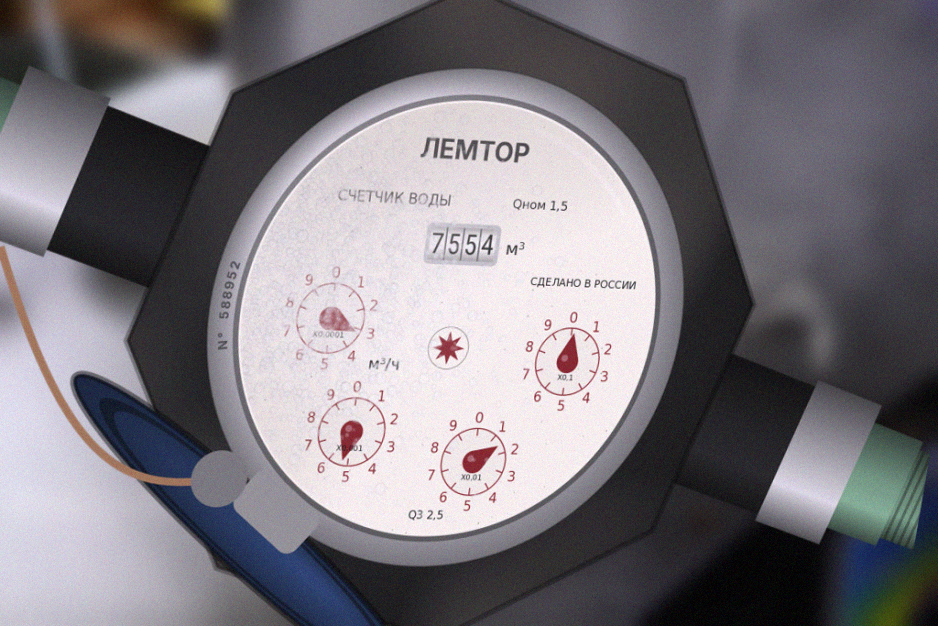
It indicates 7554.0153 m³
